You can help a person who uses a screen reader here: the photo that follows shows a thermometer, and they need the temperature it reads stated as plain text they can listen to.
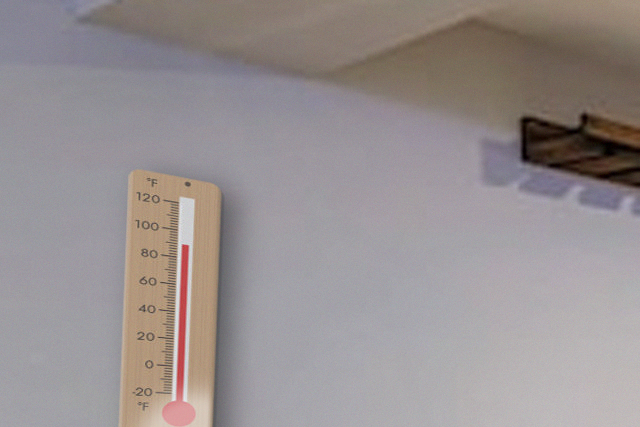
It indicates 90 °F
